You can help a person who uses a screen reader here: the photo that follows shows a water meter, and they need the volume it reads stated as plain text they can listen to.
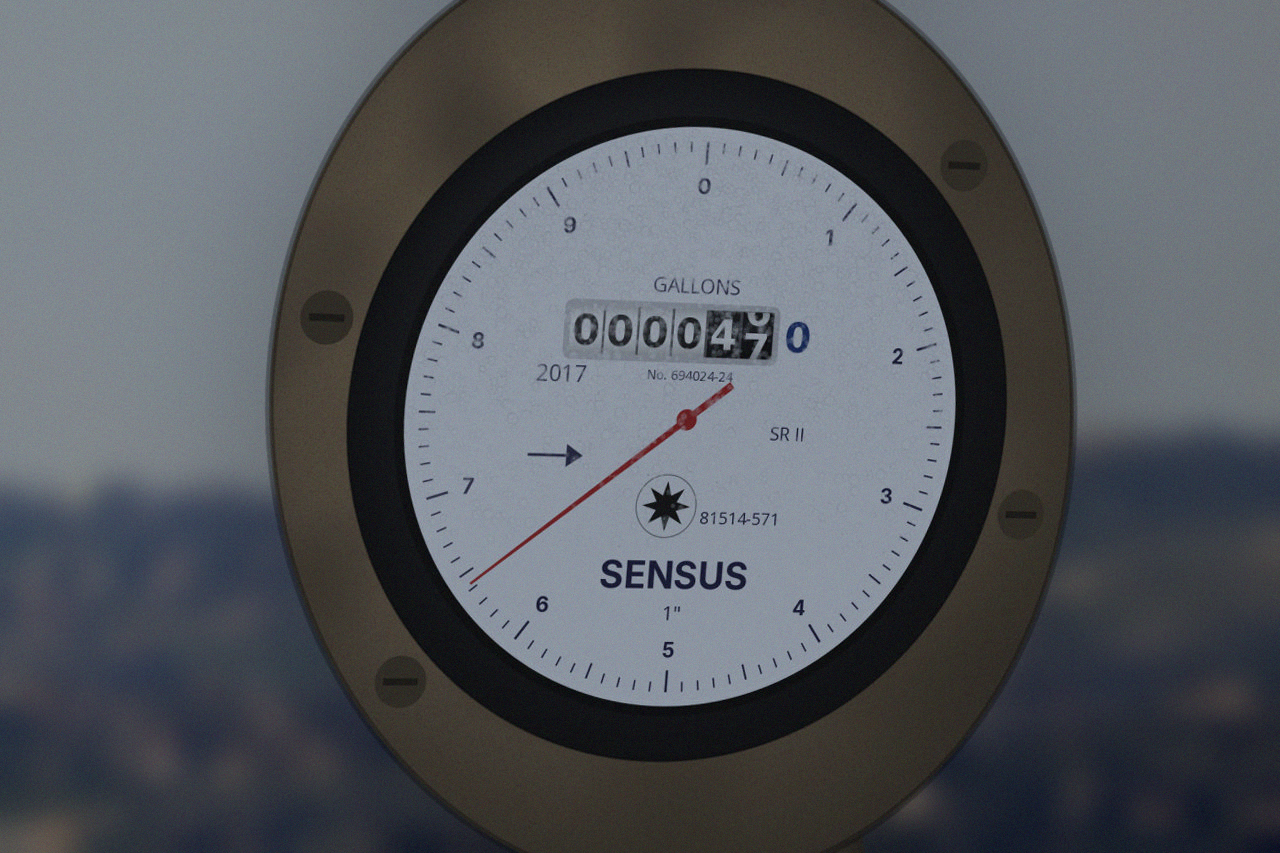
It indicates 466.4 gal
